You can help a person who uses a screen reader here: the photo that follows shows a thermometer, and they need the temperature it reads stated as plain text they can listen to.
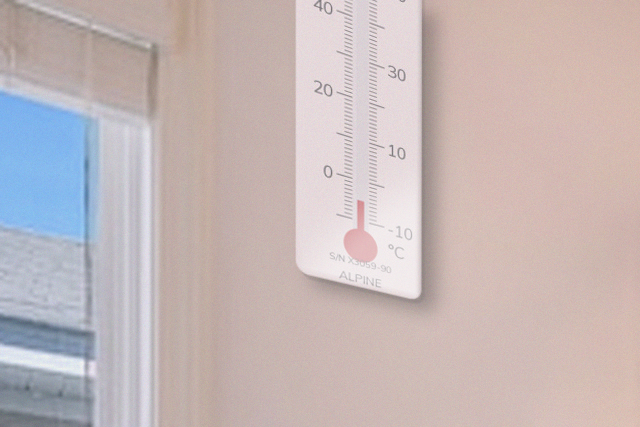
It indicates -5 °C
